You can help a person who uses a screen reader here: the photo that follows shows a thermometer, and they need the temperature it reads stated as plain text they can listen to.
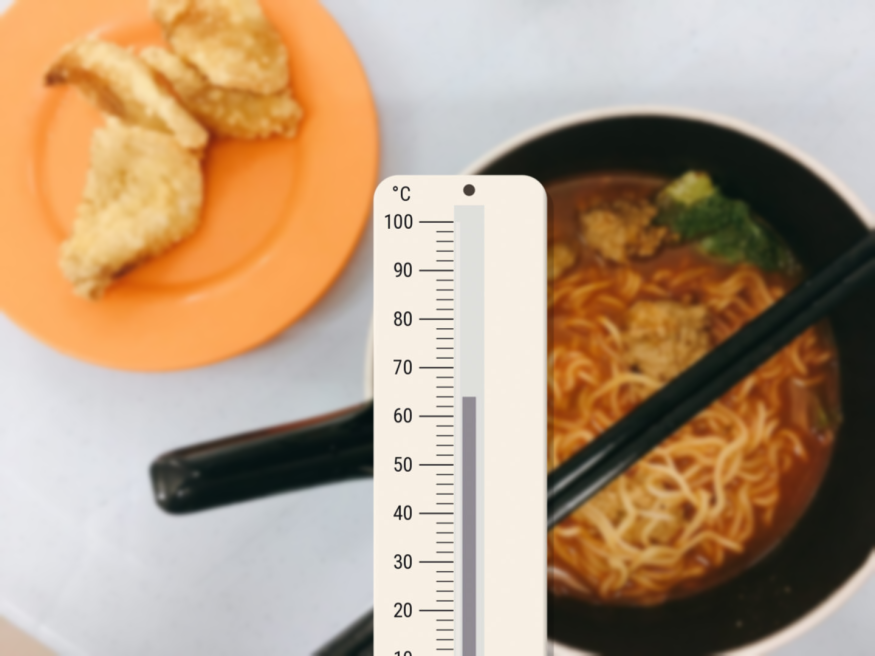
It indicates 64 °C
